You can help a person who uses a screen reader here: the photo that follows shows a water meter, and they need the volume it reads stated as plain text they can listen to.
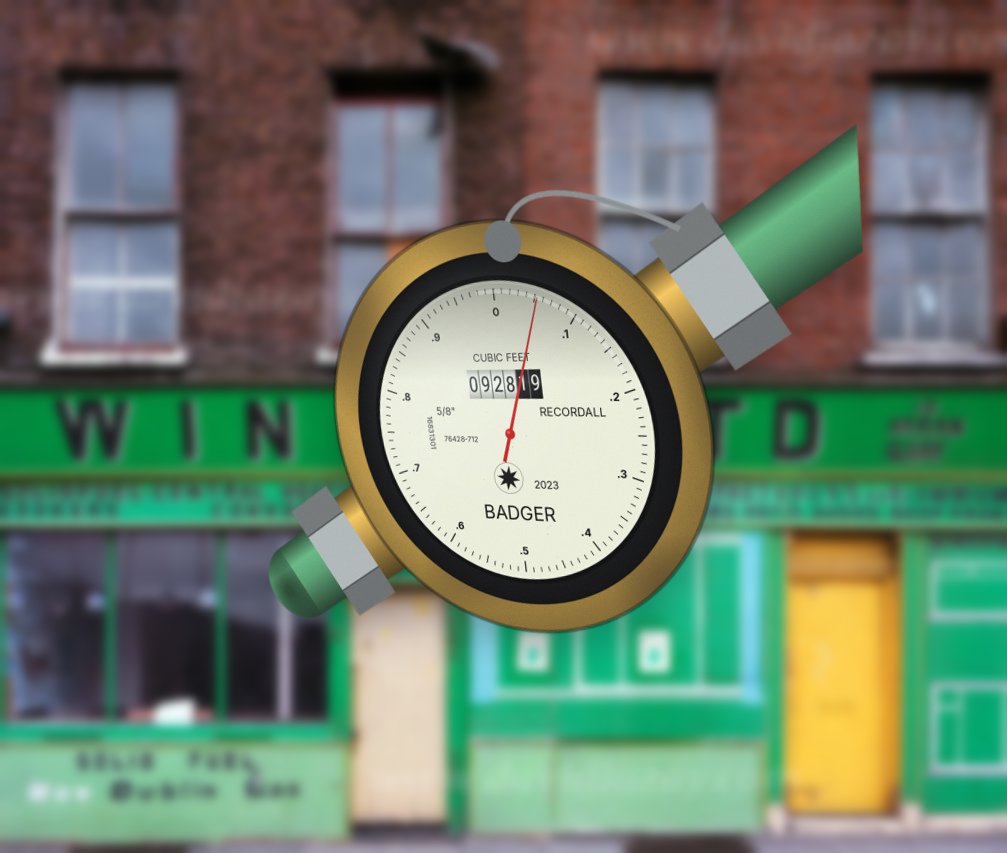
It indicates 92819.05 ft³
